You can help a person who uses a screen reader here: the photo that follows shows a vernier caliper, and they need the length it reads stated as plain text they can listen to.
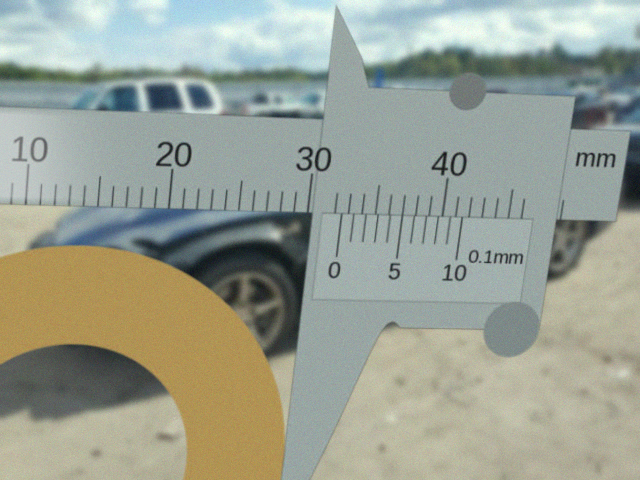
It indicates 32.5 mm
